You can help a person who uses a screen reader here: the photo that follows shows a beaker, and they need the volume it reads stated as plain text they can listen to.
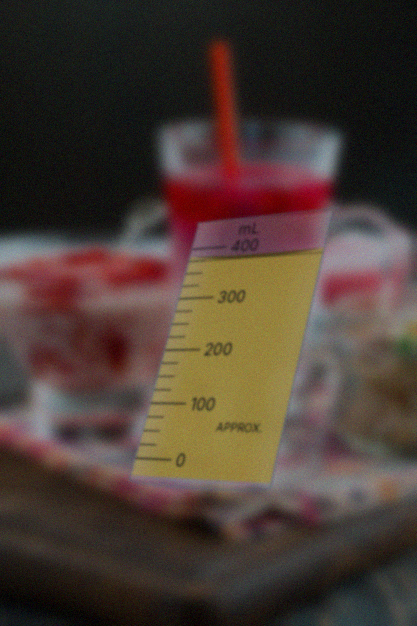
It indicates 375 mL
